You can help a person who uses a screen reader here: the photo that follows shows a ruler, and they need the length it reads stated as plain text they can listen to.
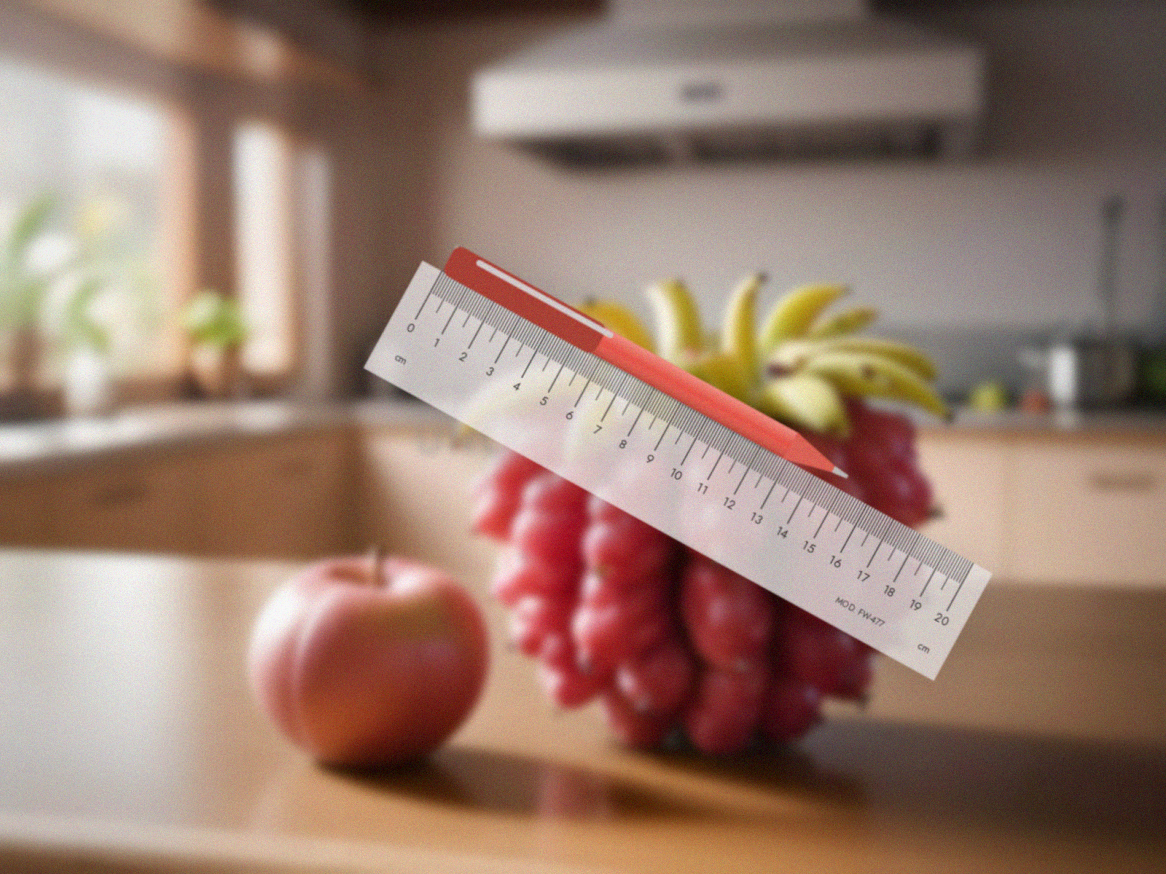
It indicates 15 cm
